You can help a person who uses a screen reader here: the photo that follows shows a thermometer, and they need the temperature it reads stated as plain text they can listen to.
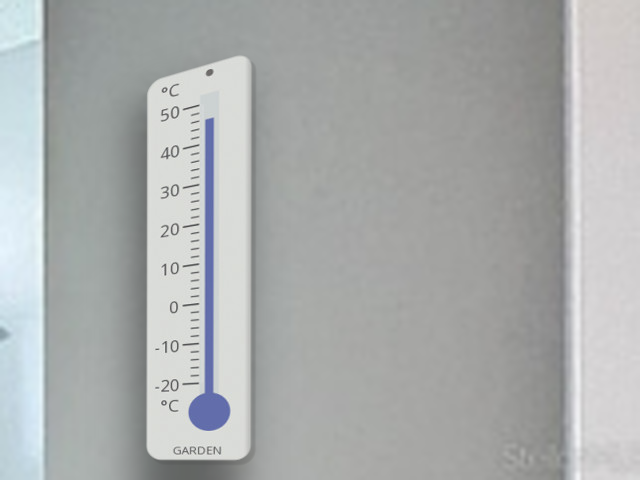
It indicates 46 °C
